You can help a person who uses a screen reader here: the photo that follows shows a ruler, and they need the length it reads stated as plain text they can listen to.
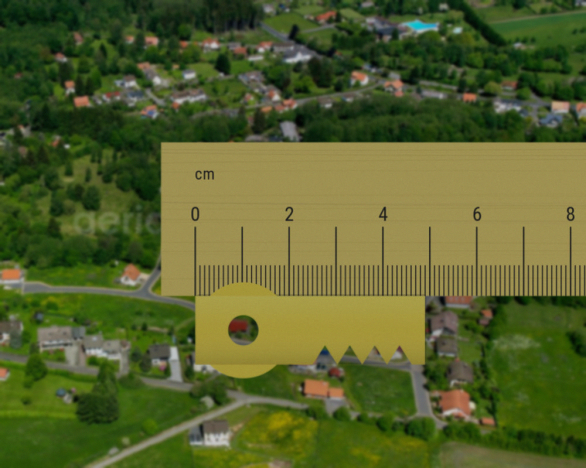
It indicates 4.9 cm
